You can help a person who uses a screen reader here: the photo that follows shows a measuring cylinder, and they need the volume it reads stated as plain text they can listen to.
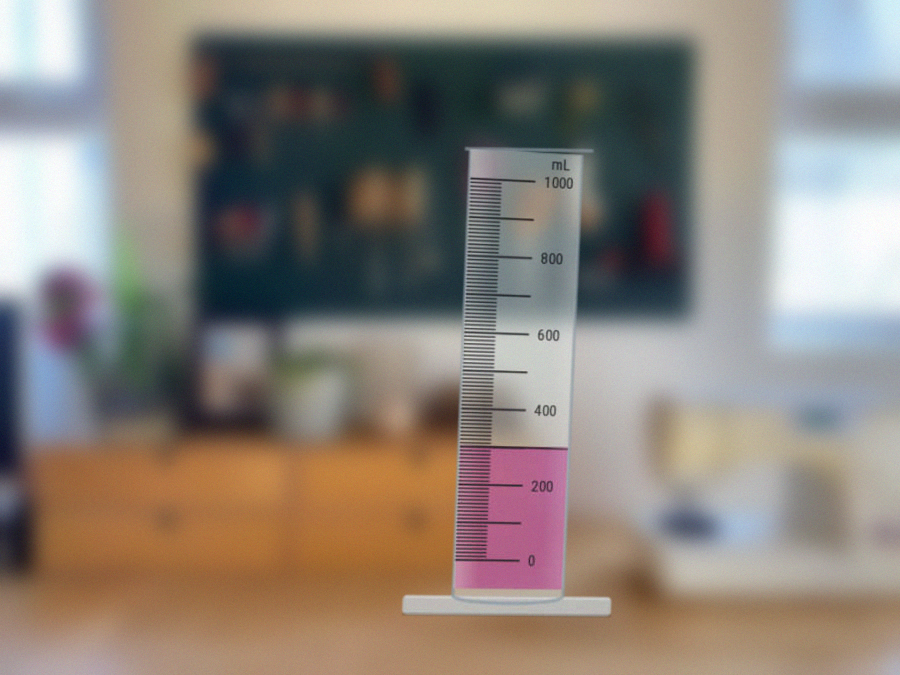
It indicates 300 mL
